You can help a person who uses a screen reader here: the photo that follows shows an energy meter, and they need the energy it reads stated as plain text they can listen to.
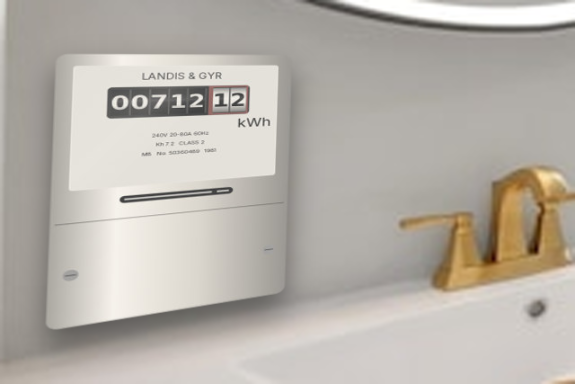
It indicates 712.12 kWh
